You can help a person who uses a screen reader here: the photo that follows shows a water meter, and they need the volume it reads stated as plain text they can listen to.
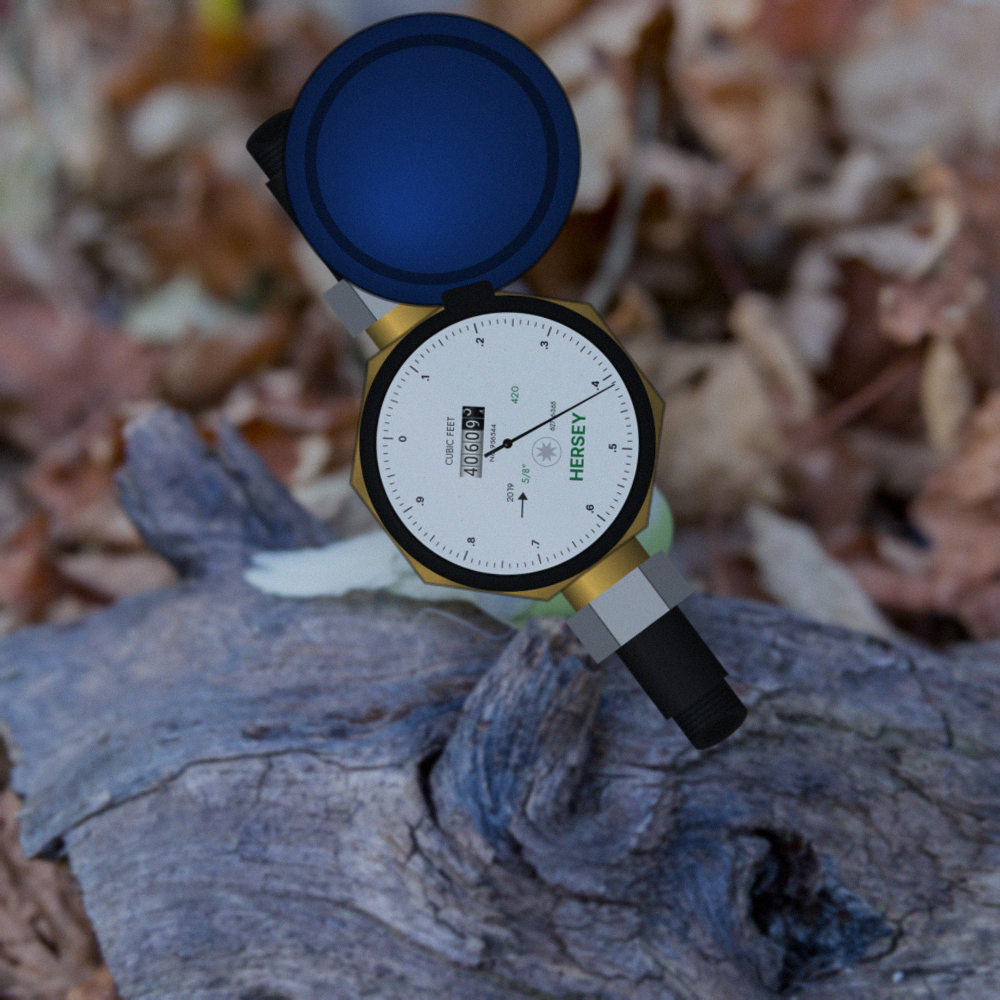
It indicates 406093.41 ft³
